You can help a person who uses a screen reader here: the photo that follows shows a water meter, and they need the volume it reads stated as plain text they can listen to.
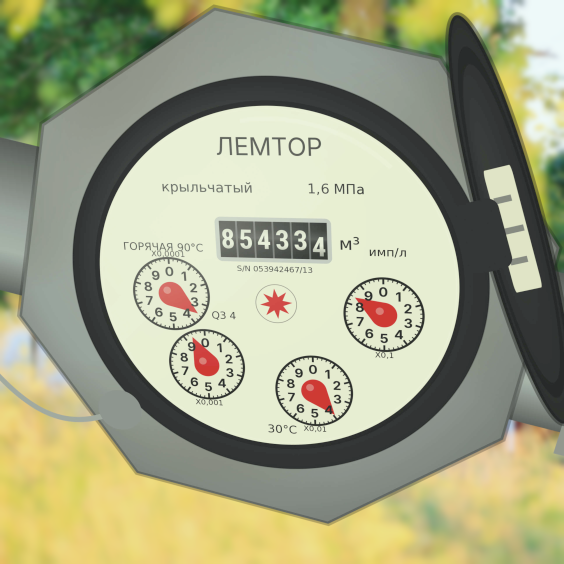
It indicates 854333.8393 m³
